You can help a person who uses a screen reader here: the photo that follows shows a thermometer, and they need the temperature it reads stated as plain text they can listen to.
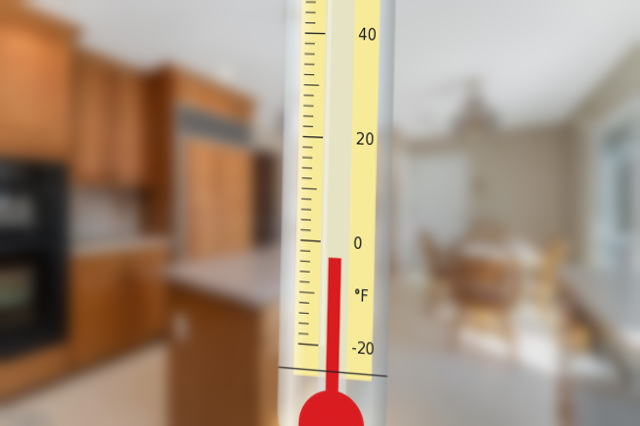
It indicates -3 °F
